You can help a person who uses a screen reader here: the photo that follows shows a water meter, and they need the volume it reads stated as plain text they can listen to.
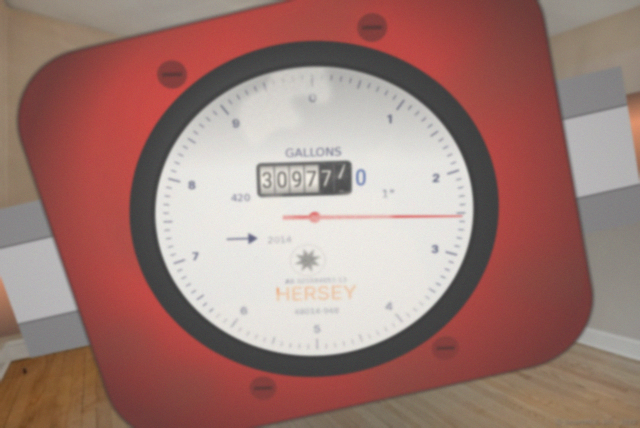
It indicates 3097772.5 gal
